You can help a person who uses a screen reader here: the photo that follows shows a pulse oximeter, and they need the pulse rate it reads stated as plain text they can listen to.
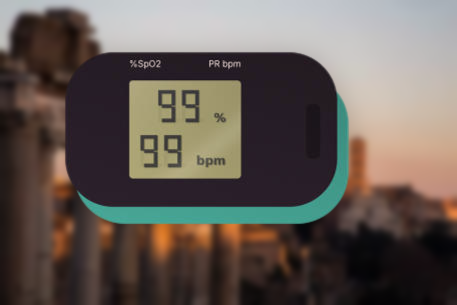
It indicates 99 bpm
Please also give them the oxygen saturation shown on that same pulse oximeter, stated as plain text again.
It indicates 99 %
